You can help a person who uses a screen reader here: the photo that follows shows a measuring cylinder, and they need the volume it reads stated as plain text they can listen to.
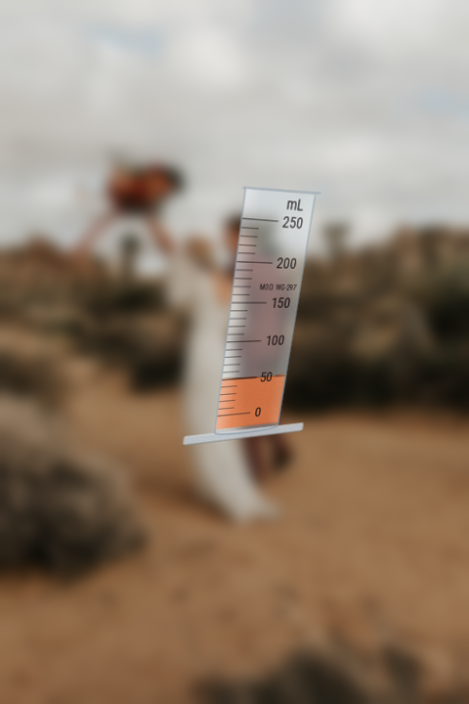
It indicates 50 mL
